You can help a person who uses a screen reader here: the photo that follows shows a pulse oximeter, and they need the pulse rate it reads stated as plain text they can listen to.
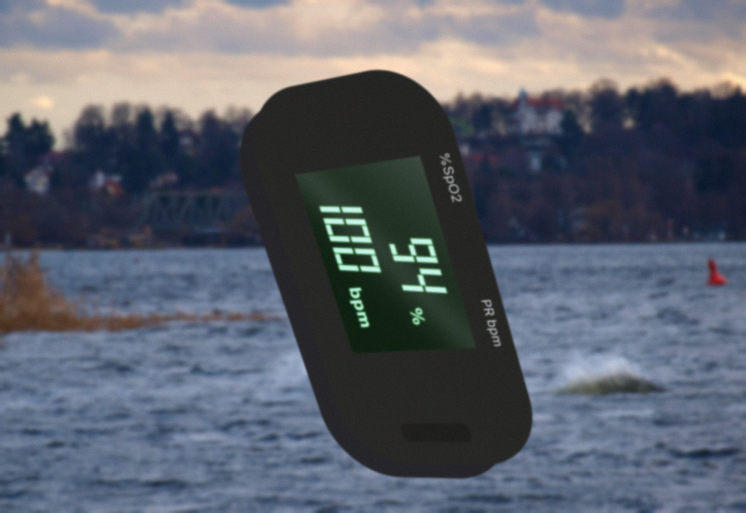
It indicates 100 bpm
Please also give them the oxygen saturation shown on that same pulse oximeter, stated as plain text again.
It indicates 94 %
